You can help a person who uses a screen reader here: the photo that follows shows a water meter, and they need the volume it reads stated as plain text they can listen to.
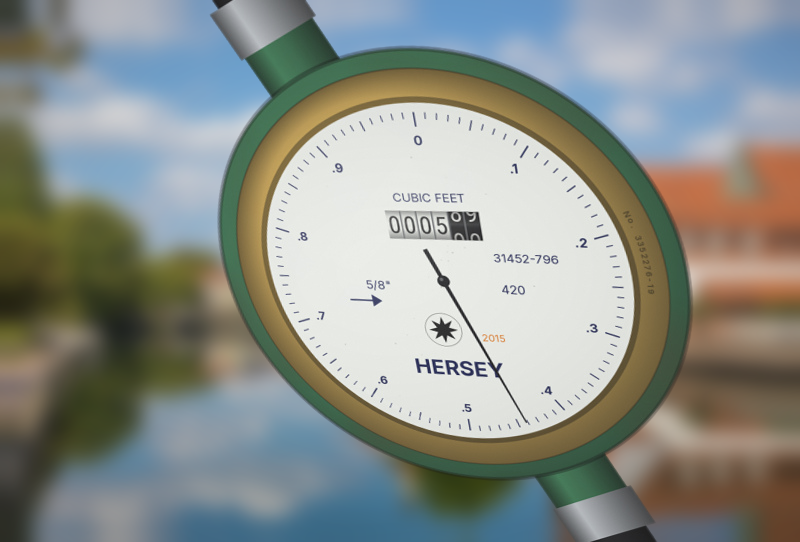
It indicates 589.44 ft³
